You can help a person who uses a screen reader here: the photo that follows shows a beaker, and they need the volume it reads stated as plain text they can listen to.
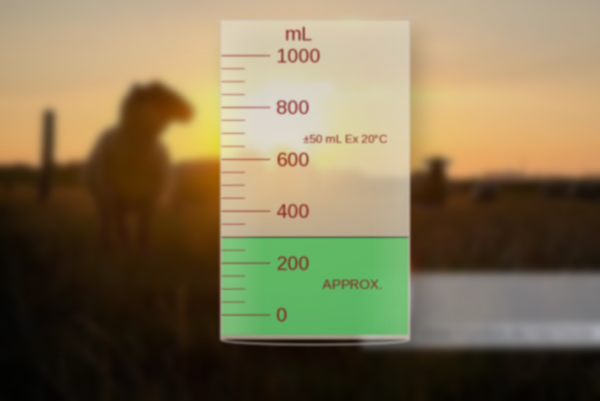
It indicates 300 mL
